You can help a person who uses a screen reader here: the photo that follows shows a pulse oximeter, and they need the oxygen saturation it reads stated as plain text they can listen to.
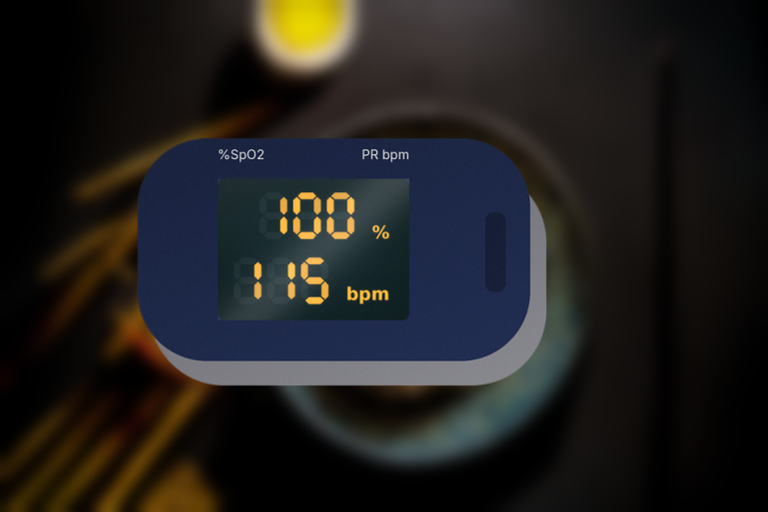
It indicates 100 %
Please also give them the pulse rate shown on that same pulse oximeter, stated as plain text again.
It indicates 115 bpm
